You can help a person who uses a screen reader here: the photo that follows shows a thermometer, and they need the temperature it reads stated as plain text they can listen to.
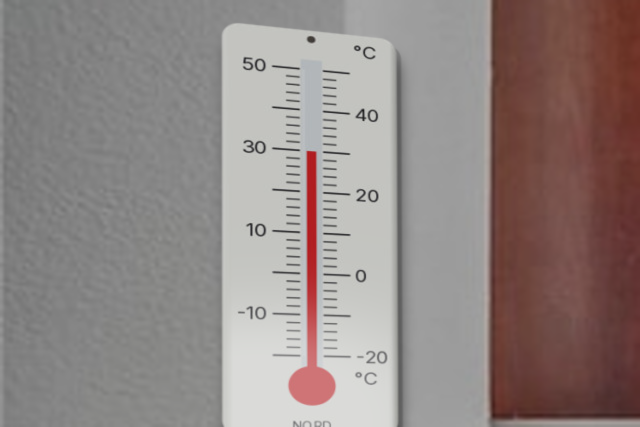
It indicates 30 °C
